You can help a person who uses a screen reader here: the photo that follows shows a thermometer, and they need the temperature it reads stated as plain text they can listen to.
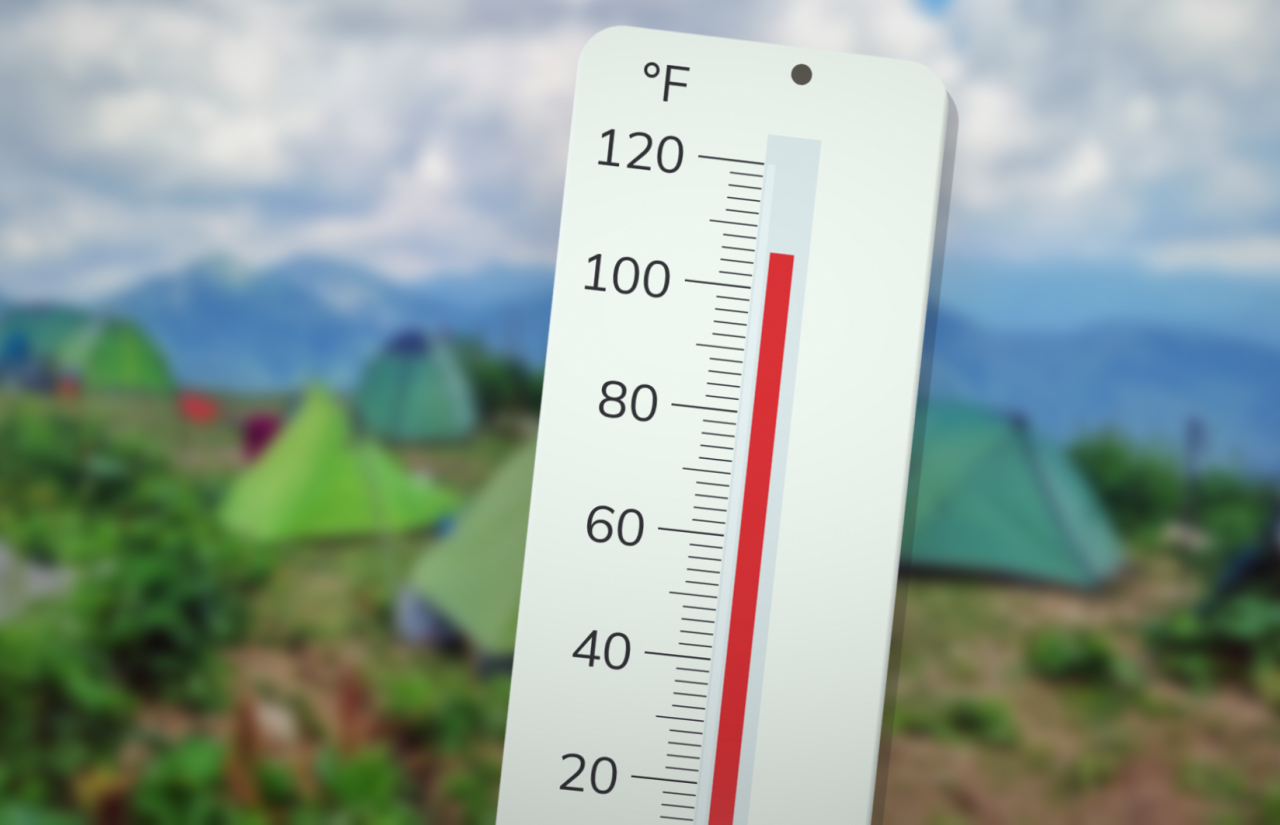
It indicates 106 °F
